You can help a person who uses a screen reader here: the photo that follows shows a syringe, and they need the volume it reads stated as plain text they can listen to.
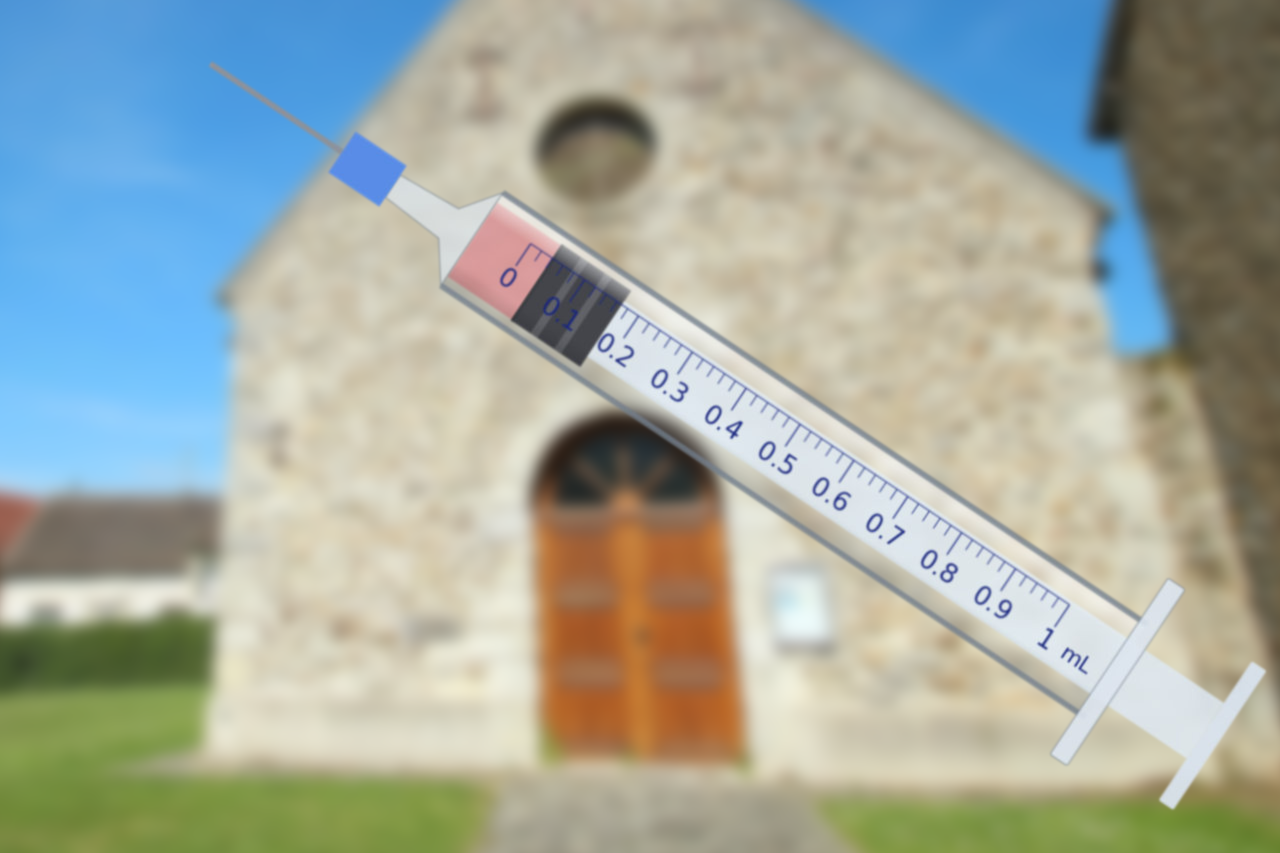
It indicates 0.04 mL
